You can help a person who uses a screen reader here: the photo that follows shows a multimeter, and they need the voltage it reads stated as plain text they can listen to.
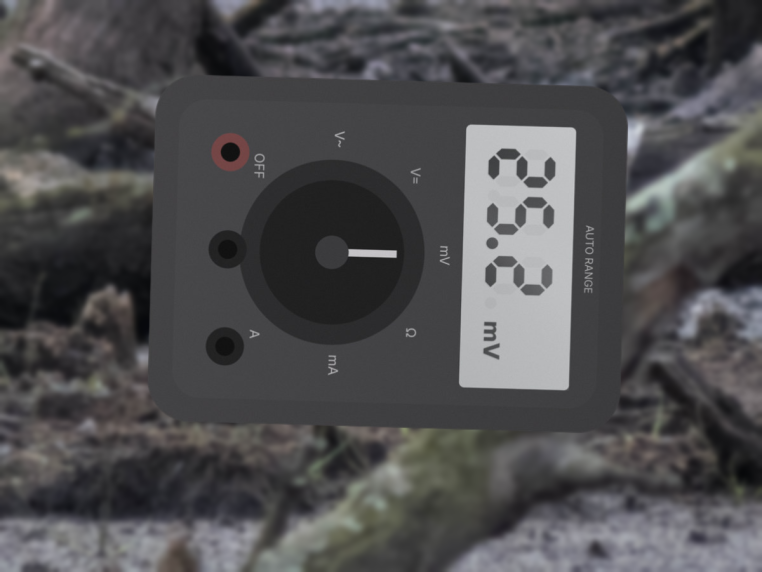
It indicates 25.2 mV
